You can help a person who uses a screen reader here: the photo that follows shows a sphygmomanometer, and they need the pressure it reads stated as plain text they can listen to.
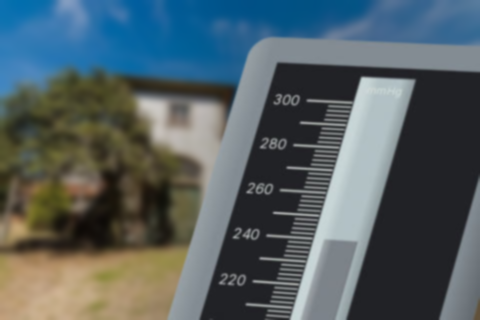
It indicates 240 mmHg
